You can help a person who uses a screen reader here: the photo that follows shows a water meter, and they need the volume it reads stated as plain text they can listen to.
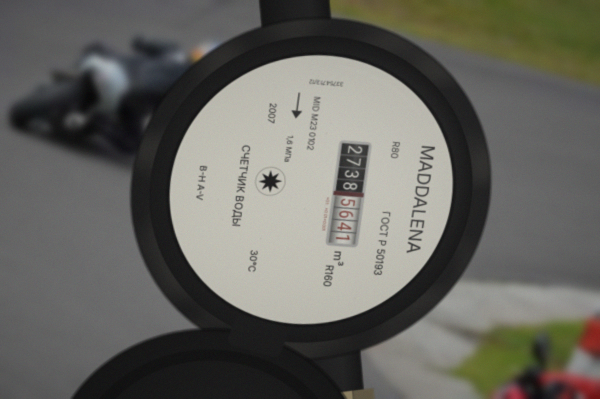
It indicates 2738.5641 m³
